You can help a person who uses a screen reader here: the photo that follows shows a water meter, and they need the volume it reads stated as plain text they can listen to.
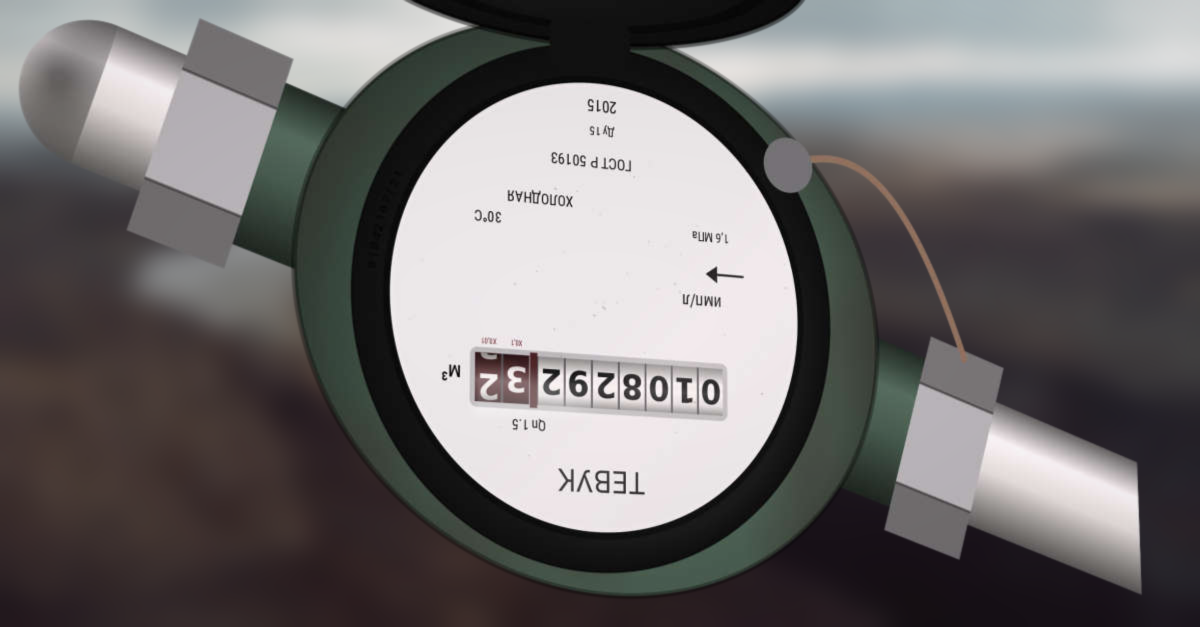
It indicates 108292.32 m³
